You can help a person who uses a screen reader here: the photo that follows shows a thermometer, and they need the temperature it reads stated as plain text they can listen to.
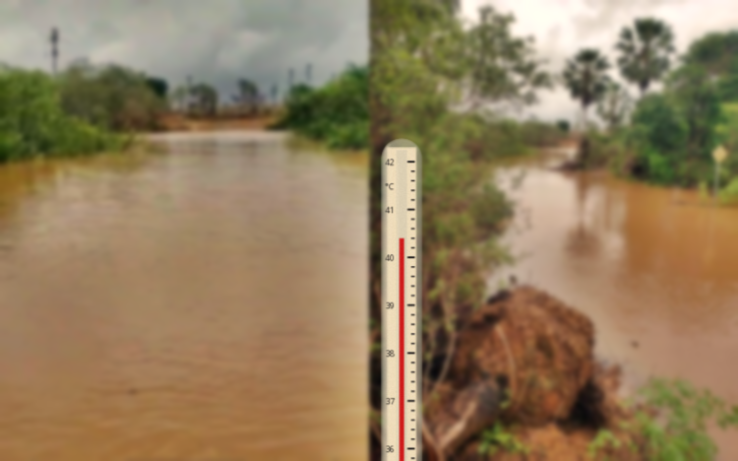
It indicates 40.4 °C
